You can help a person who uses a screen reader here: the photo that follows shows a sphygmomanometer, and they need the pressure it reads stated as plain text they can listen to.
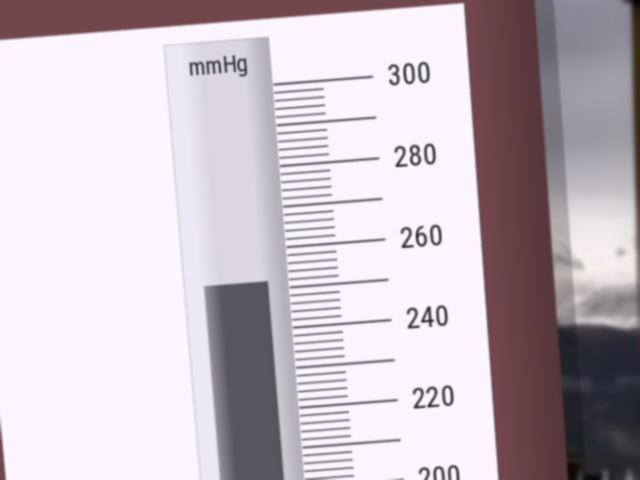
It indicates 252 mmHg
